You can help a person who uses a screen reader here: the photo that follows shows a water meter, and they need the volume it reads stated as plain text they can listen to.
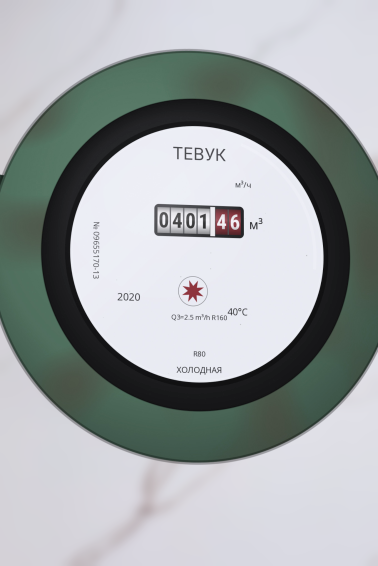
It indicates 401.46 m³
